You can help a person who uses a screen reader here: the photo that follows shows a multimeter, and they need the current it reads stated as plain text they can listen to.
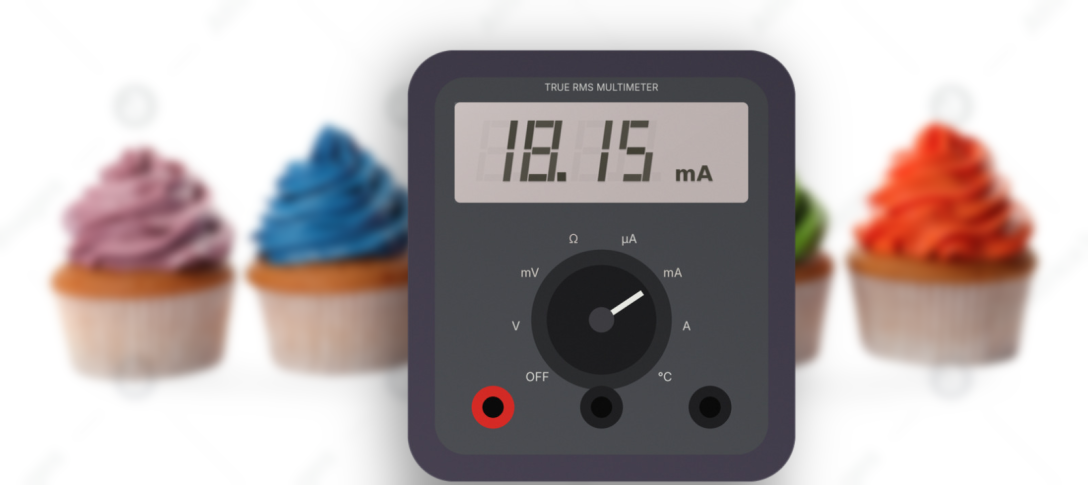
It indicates 18.15 mA
